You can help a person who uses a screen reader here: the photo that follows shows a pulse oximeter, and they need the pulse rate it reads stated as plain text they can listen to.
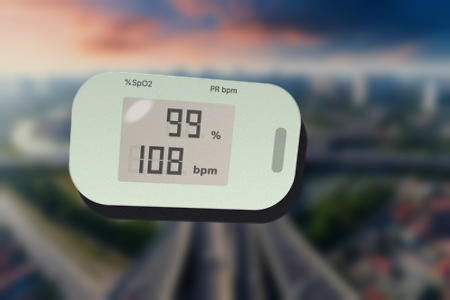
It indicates 108 bpm
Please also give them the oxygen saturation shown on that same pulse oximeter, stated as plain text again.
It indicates 99 %
